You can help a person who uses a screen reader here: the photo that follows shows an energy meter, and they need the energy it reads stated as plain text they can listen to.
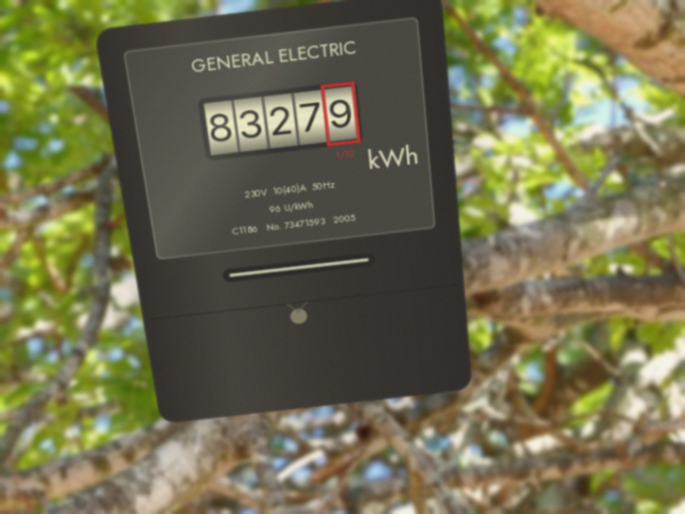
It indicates 8327.9 kWh
